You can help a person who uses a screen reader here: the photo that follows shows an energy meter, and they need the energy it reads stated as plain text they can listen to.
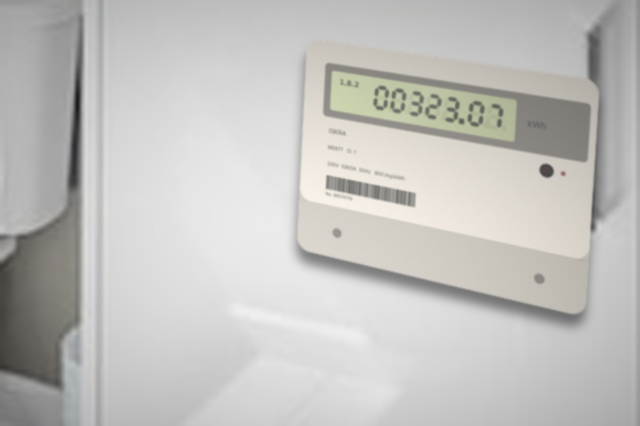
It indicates 323.07 kWh
